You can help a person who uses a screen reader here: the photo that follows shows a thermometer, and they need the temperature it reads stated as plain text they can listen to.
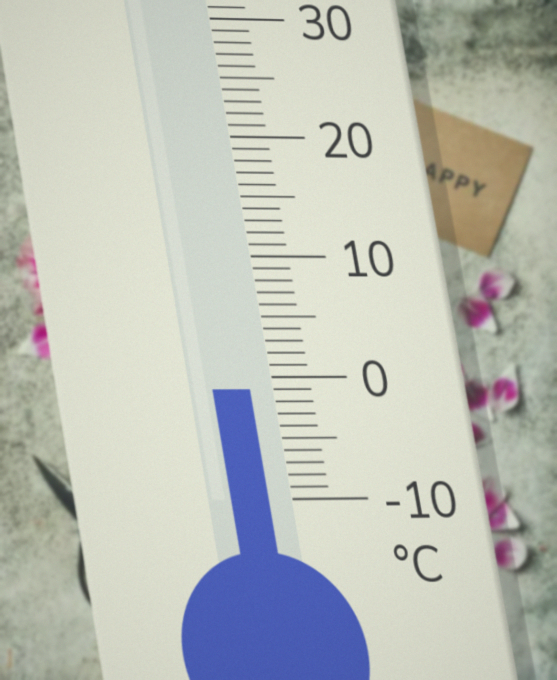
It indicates -1 °C
